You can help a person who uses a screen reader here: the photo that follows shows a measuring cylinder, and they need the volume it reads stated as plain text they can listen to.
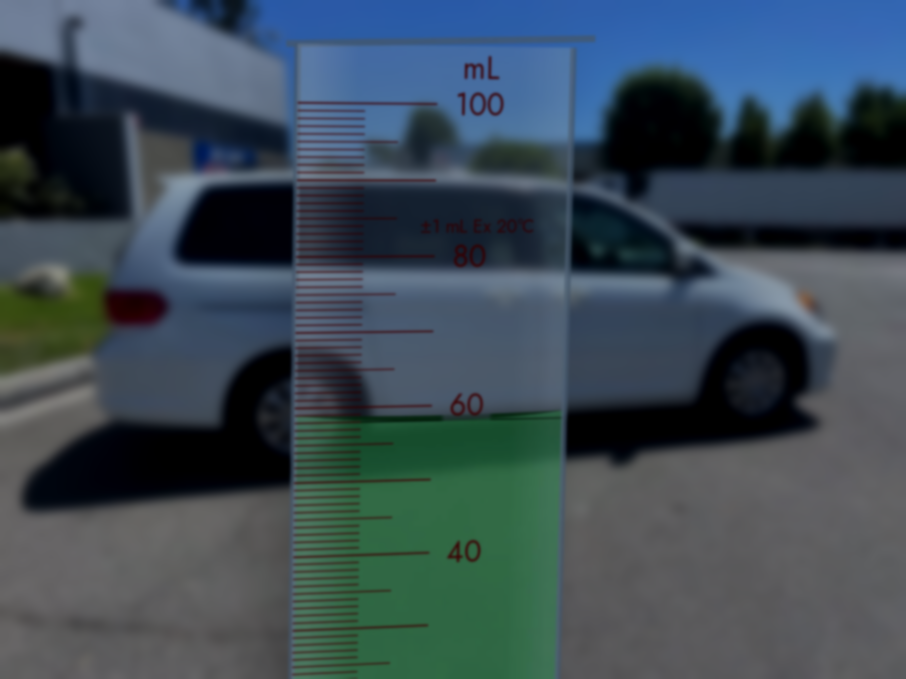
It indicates 58 mL
